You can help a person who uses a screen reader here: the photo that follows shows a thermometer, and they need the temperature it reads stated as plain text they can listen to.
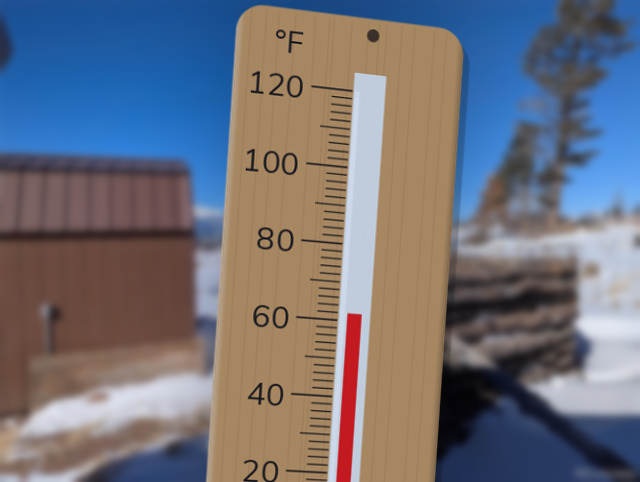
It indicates 62 °F
